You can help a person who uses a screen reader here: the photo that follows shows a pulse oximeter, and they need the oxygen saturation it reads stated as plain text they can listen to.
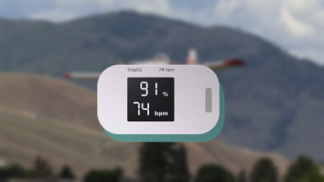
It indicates 91 %
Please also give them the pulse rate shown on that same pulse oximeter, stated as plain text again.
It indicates 74 bpm
